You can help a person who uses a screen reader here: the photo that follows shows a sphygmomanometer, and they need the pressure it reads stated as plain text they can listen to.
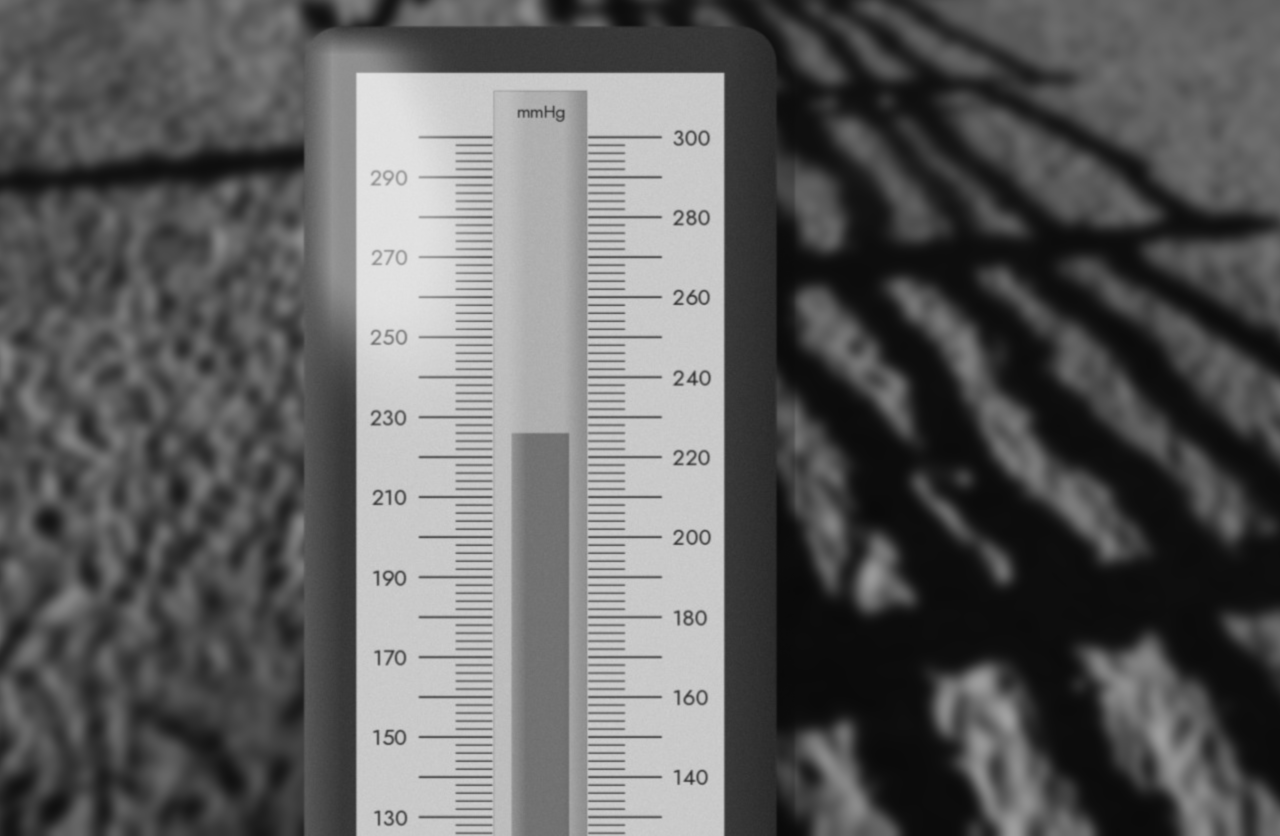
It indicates 226 mmHg
